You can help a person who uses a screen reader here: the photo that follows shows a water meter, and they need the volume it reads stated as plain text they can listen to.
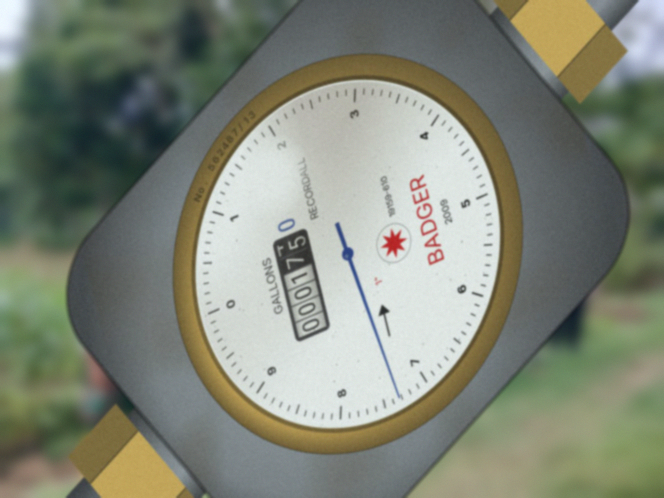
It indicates 1747.3 gal
